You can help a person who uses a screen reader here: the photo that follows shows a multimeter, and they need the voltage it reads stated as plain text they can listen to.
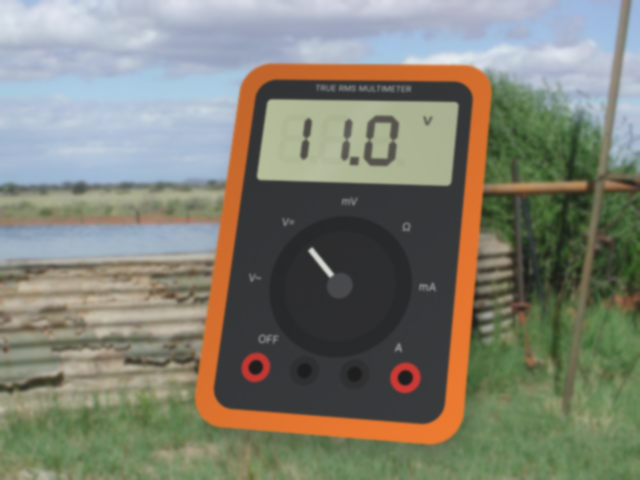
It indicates 11.0 V
